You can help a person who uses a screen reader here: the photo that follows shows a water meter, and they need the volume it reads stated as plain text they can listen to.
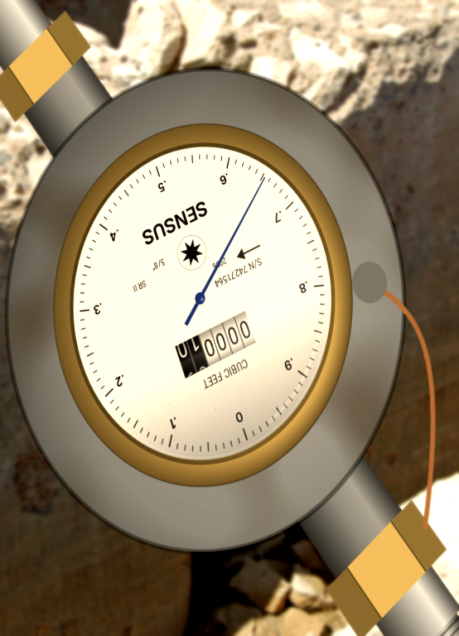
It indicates 9.65 ft³
